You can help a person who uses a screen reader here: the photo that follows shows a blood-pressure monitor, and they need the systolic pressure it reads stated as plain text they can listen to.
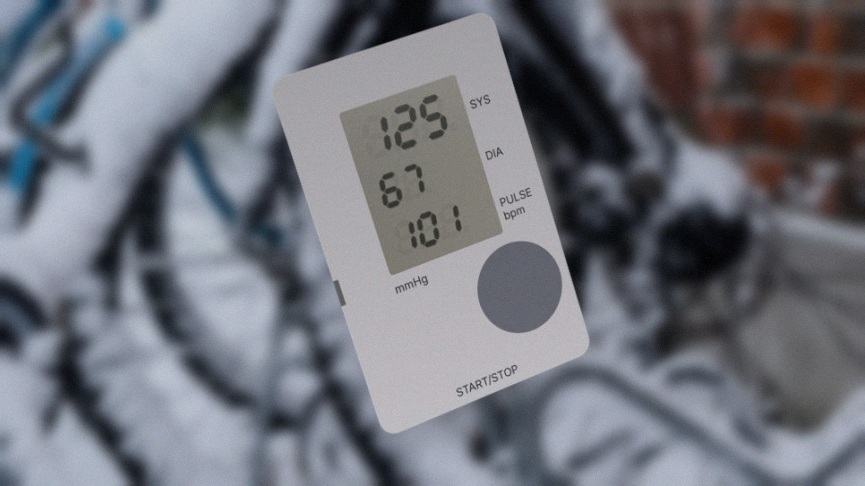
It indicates 125 mmHg
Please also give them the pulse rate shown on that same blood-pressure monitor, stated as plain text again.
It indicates 101 bpm
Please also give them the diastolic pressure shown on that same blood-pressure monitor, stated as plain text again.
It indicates 67 mmHg
